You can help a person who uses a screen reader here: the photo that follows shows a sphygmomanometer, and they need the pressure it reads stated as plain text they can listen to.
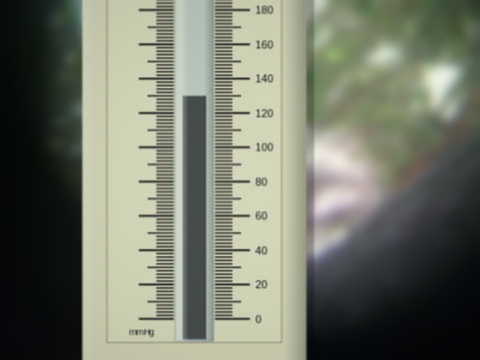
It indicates 130 mmHg
